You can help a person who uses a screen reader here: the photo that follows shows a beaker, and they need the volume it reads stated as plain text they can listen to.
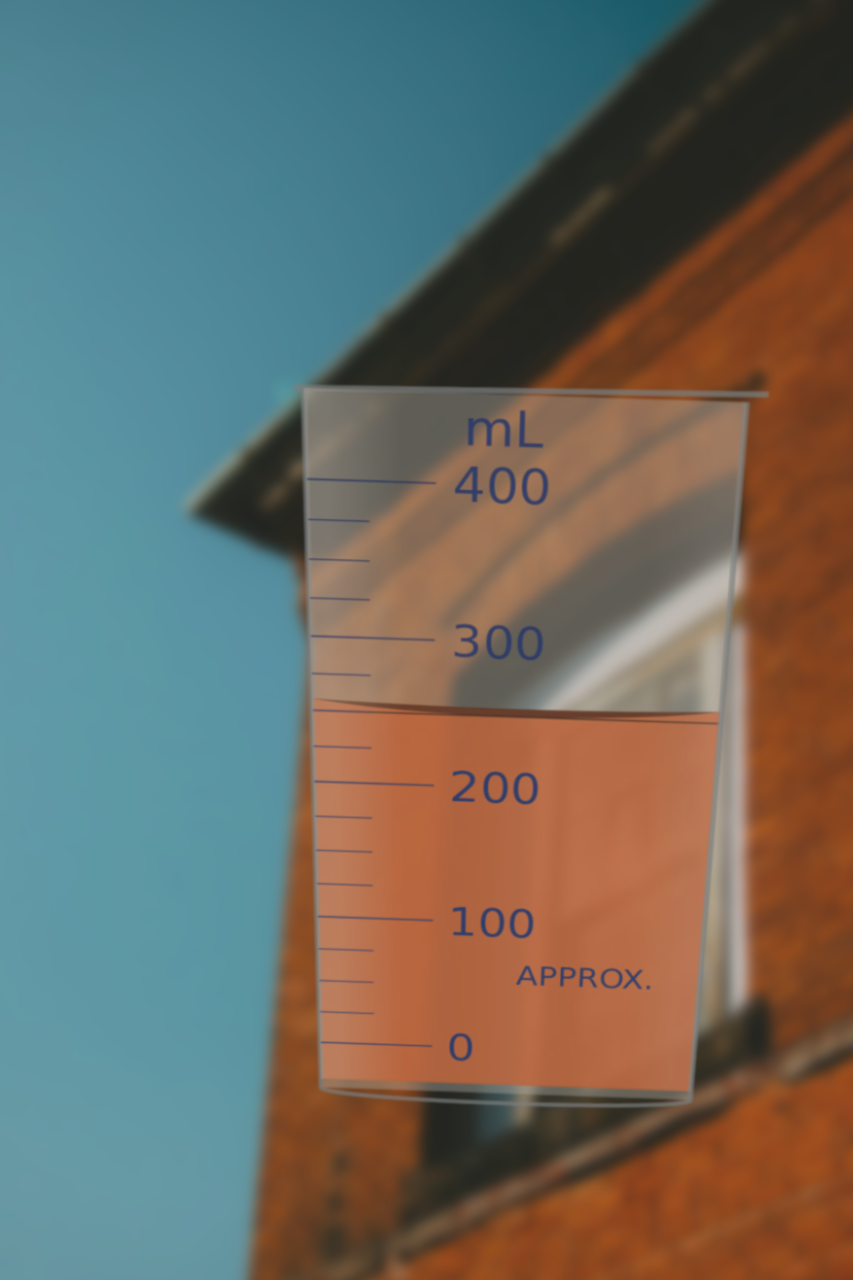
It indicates 250 mL
